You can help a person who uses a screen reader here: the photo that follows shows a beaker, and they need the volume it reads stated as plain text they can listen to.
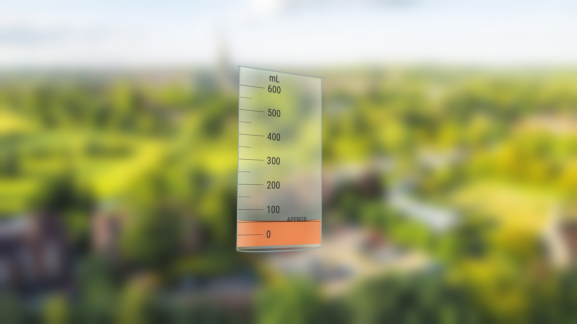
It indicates 50 mL
